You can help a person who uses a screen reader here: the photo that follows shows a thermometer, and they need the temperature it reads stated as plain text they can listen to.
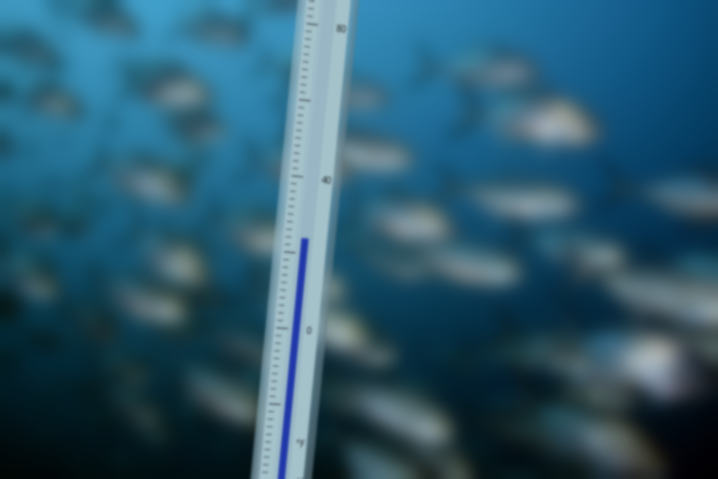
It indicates 24 °F
